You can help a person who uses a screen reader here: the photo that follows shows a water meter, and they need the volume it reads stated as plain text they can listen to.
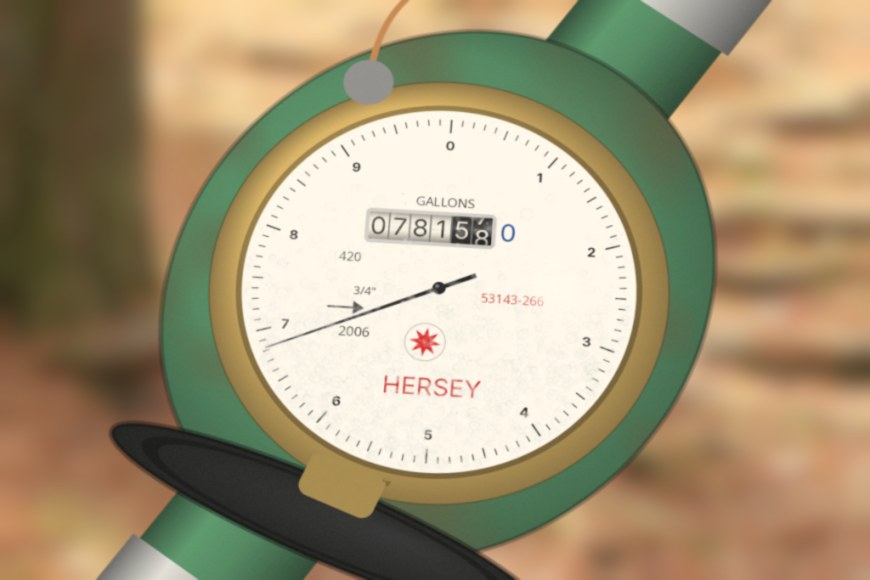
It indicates 781576.8 gal
